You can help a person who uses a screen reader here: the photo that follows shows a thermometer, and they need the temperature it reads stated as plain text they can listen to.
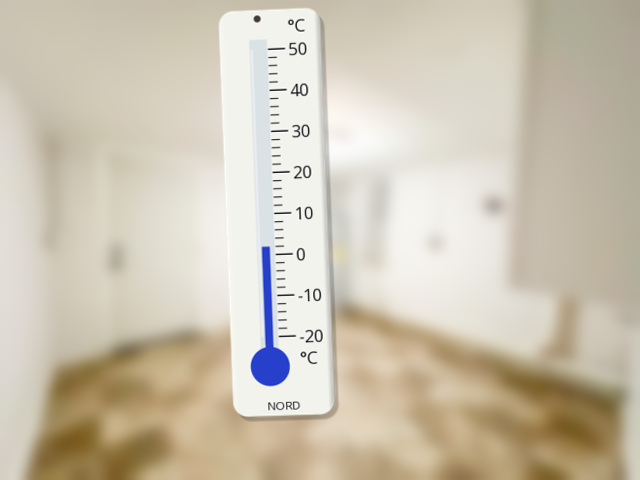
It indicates 2 °C
